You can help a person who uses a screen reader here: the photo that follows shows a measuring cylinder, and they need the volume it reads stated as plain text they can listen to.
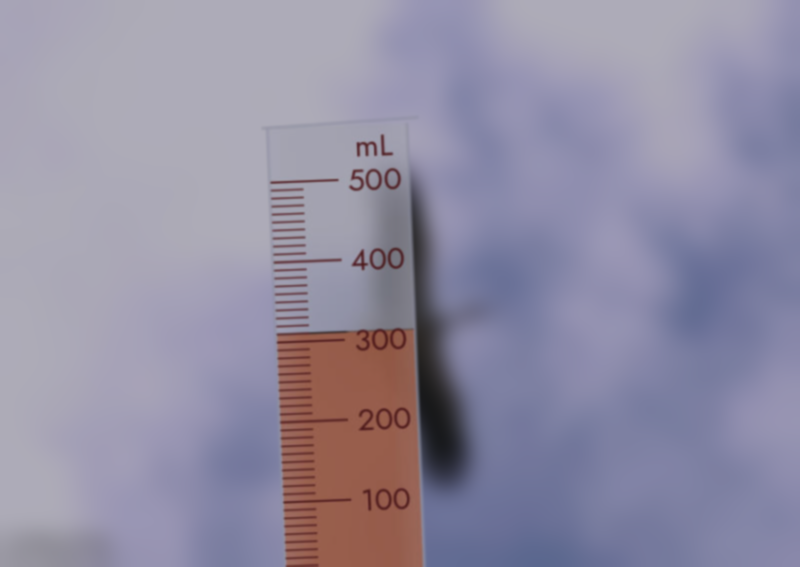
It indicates 310 mL
